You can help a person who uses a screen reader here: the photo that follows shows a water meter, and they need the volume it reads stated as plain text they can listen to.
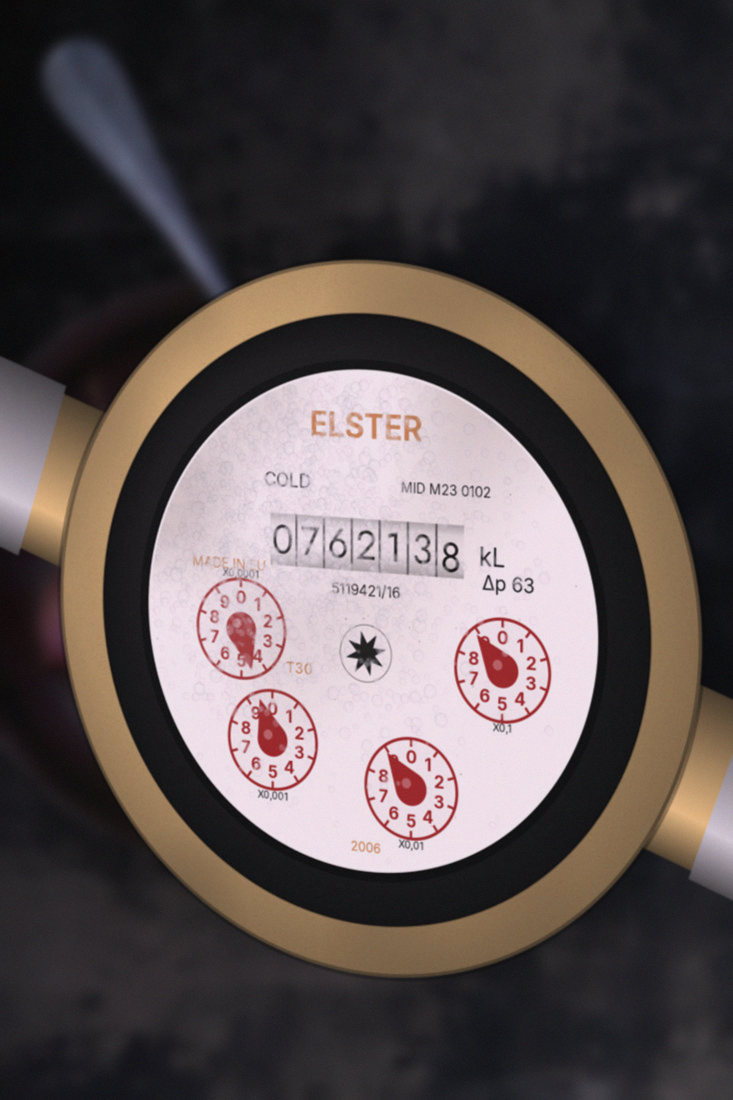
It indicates 762137.8894 kL
